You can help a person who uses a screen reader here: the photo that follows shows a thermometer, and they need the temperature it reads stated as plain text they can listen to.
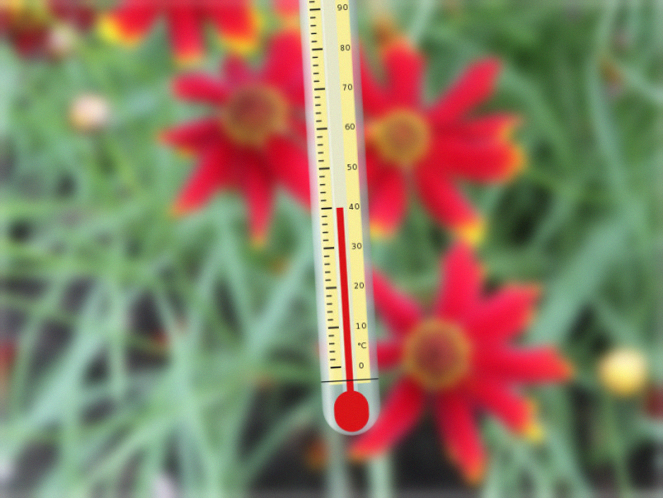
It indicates 40 °C
